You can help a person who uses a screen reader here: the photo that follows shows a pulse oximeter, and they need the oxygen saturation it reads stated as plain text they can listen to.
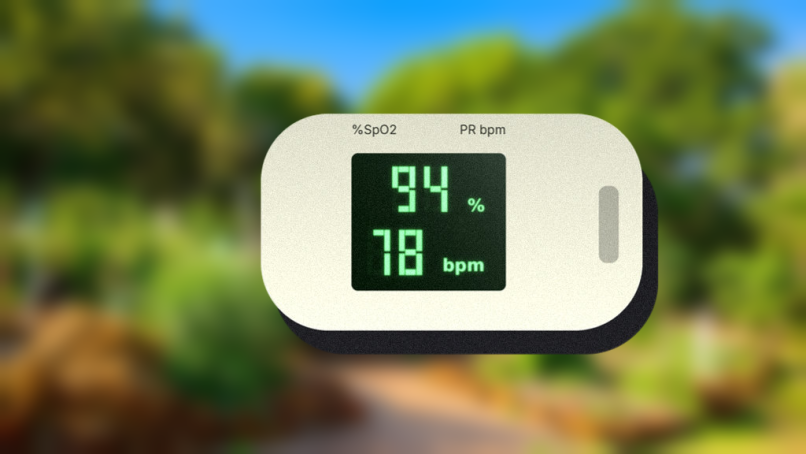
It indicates 94 %
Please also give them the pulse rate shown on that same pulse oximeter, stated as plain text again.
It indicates 78 bpm
